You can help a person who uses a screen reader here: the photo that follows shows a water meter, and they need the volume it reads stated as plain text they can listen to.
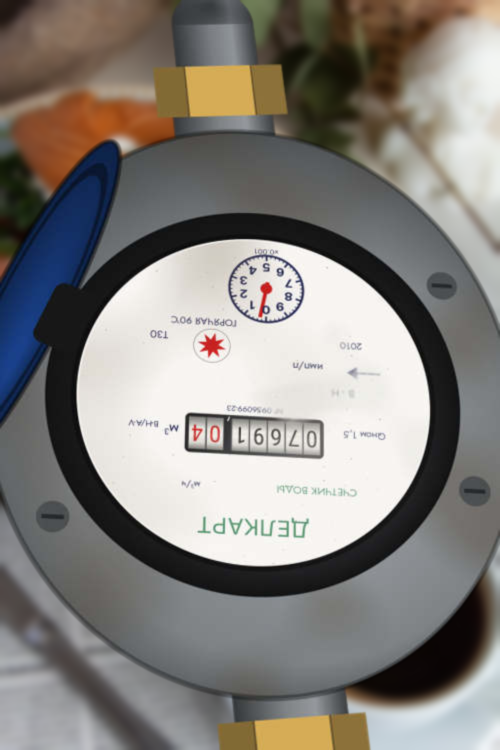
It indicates 7691.040 m³
